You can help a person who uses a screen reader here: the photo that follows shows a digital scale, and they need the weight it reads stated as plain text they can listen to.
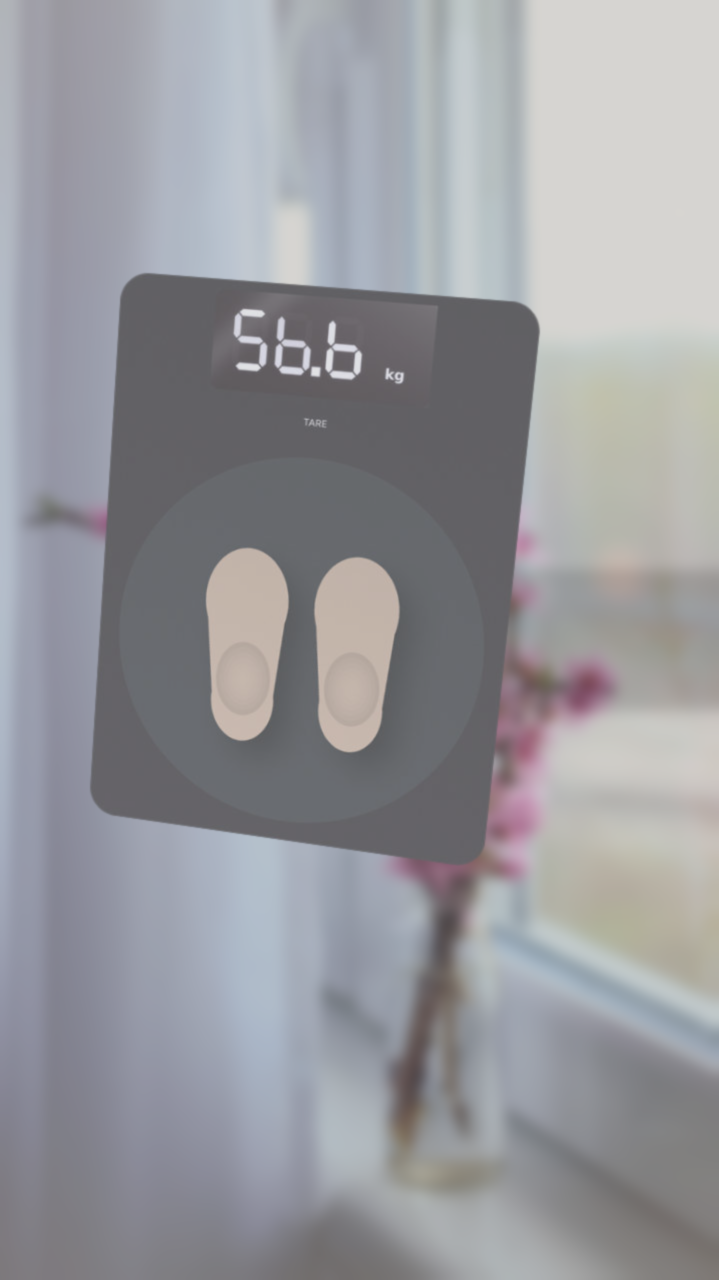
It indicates 56.6 kg
